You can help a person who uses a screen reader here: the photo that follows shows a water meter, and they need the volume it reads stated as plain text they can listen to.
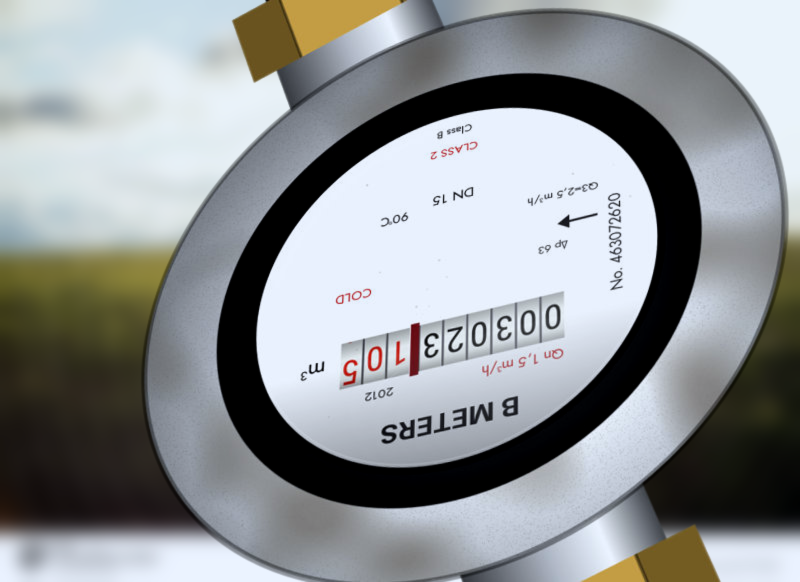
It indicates 3023.105 m³
